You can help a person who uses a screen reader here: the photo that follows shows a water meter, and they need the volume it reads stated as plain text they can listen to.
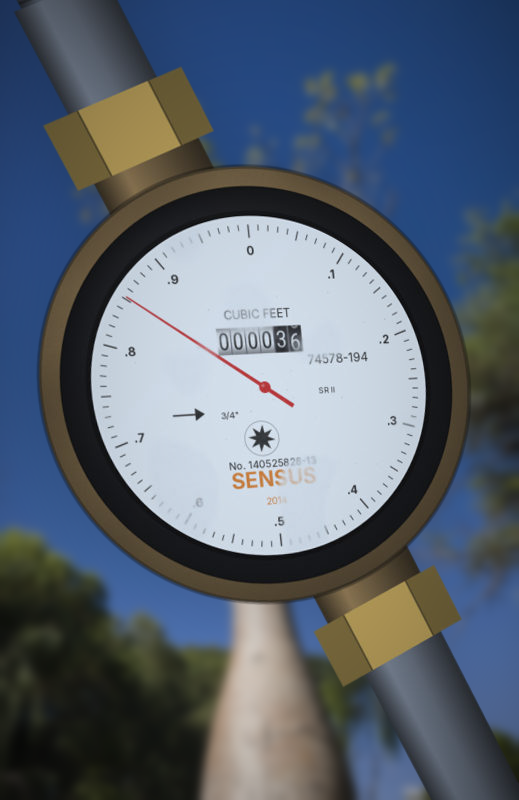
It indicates 35.85 ft³
